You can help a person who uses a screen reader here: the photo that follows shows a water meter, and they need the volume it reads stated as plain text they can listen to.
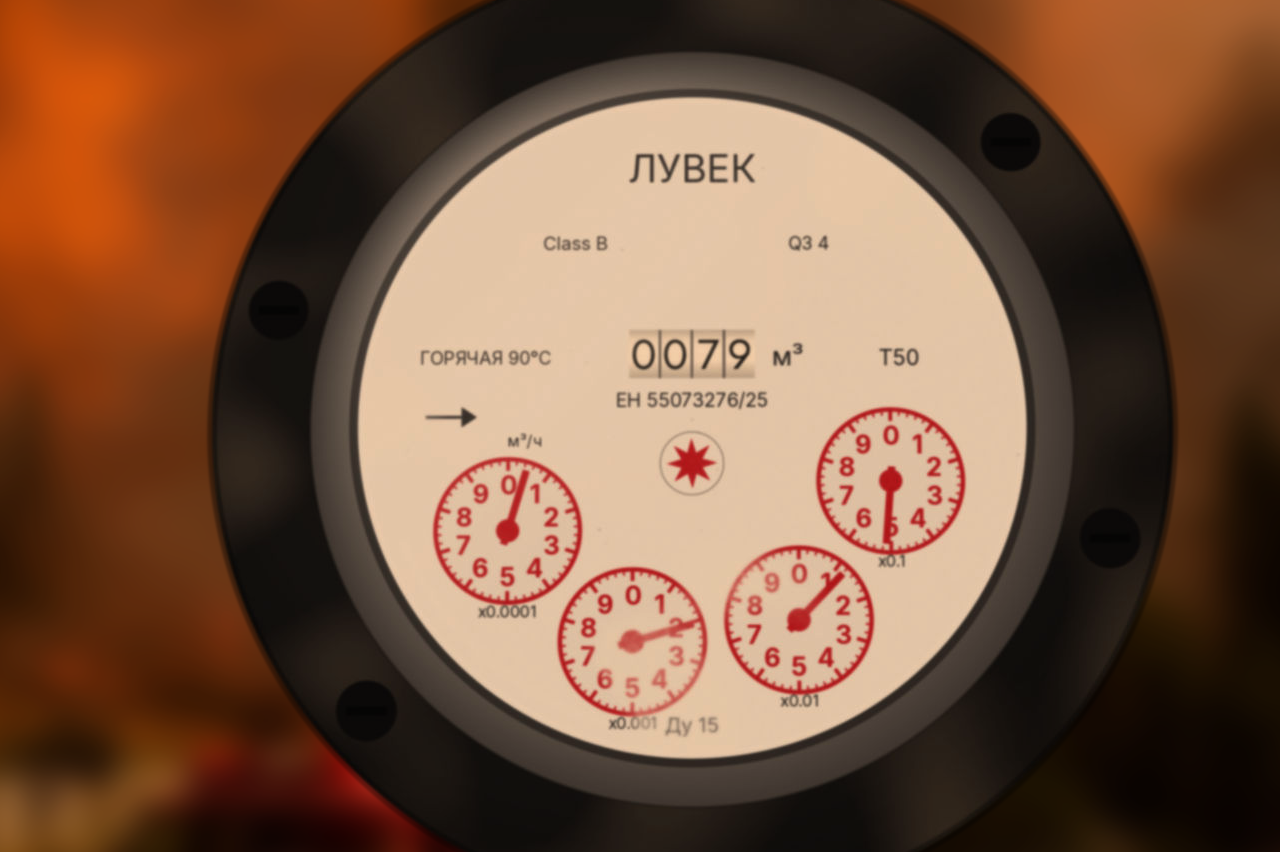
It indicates 79.5120 m³
